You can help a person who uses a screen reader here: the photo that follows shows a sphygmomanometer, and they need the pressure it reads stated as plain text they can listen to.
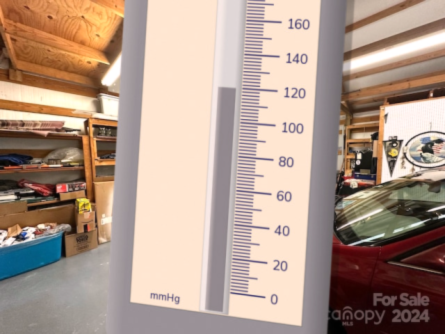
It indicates 120 mmHg
